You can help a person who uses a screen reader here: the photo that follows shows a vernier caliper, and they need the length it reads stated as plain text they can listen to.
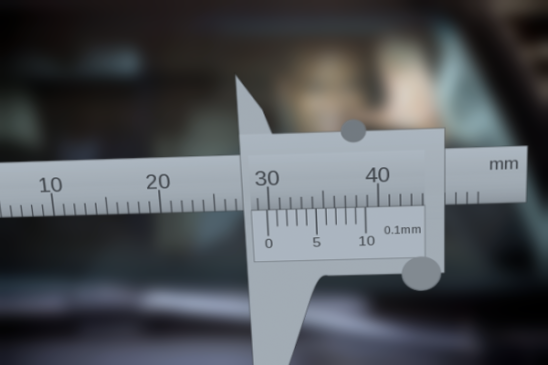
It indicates 29.8 mm
